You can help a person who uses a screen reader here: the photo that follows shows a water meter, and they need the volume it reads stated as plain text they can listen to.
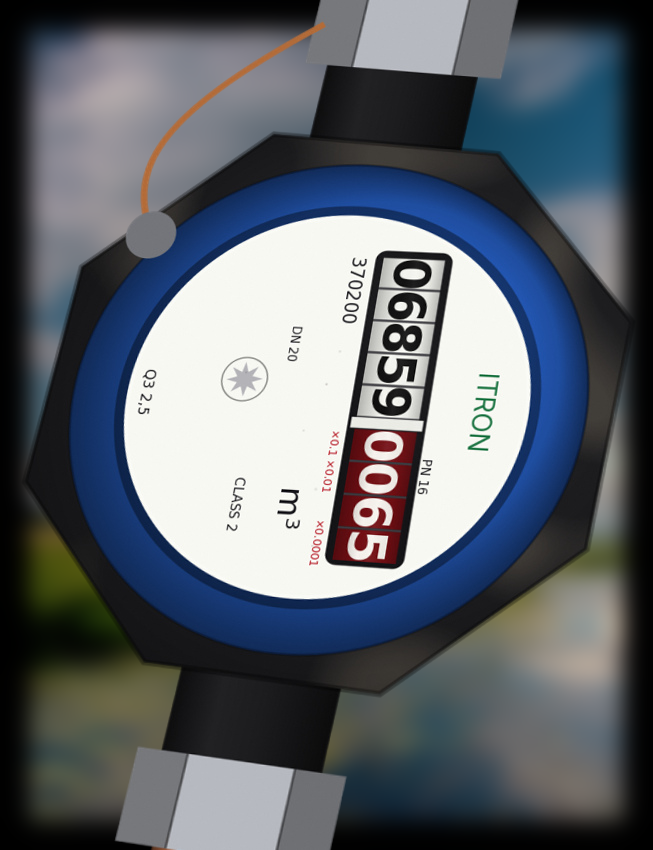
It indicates 6859.0065 m³
